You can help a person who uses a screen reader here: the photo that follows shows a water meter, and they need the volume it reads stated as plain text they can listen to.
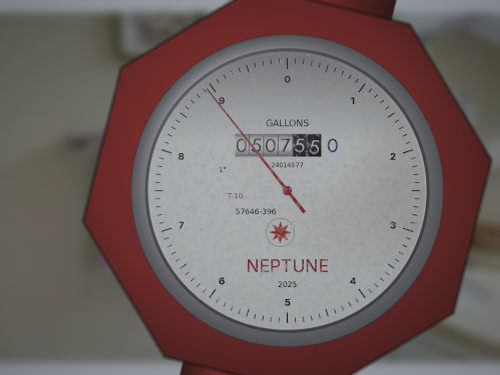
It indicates 507548.9 gal
